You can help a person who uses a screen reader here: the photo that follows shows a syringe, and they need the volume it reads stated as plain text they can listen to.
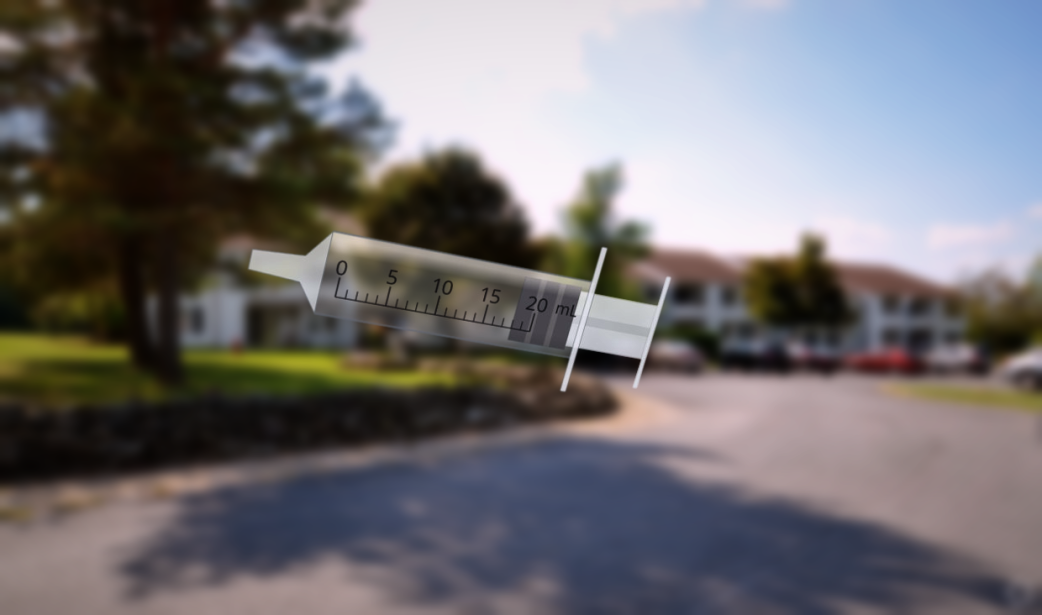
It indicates 18 mL
